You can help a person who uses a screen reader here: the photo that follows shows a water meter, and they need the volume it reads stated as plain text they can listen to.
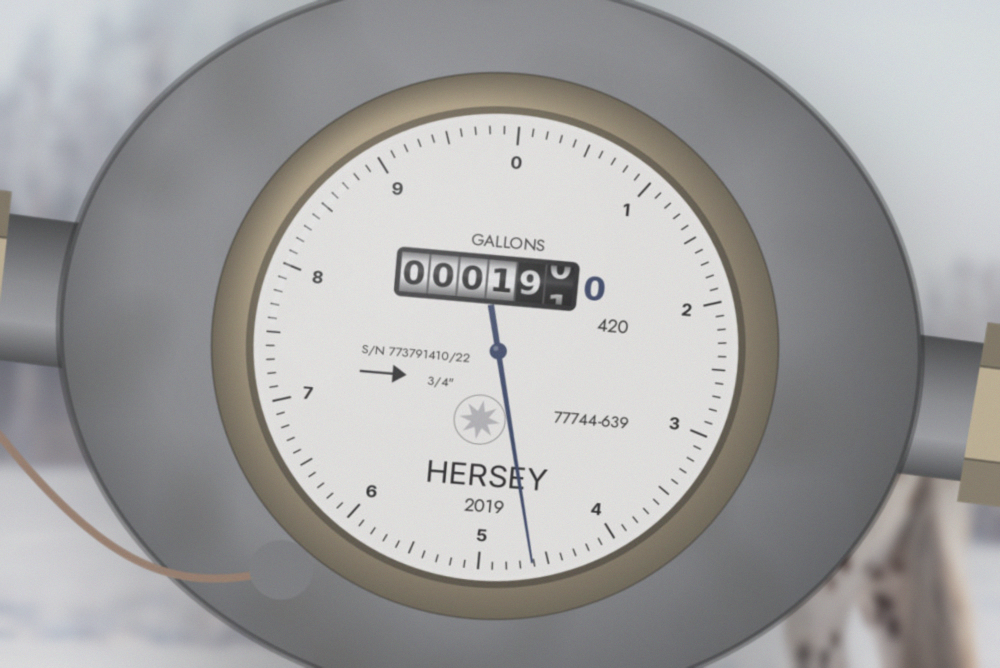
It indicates 1904.6 gal
